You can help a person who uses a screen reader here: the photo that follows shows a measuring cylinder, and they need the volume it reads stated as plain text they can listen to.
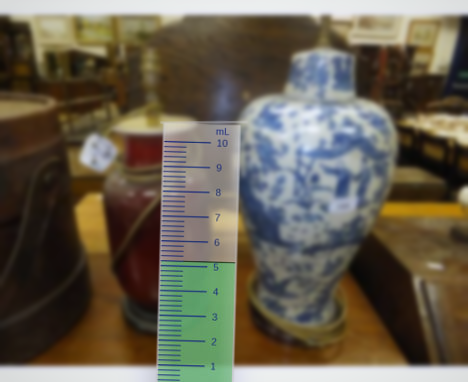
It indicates 5.2 mL
